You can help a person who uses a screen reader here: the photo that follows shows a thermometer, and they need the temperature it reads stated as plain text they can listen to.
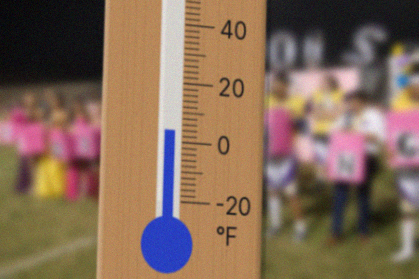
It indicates 4 °F
